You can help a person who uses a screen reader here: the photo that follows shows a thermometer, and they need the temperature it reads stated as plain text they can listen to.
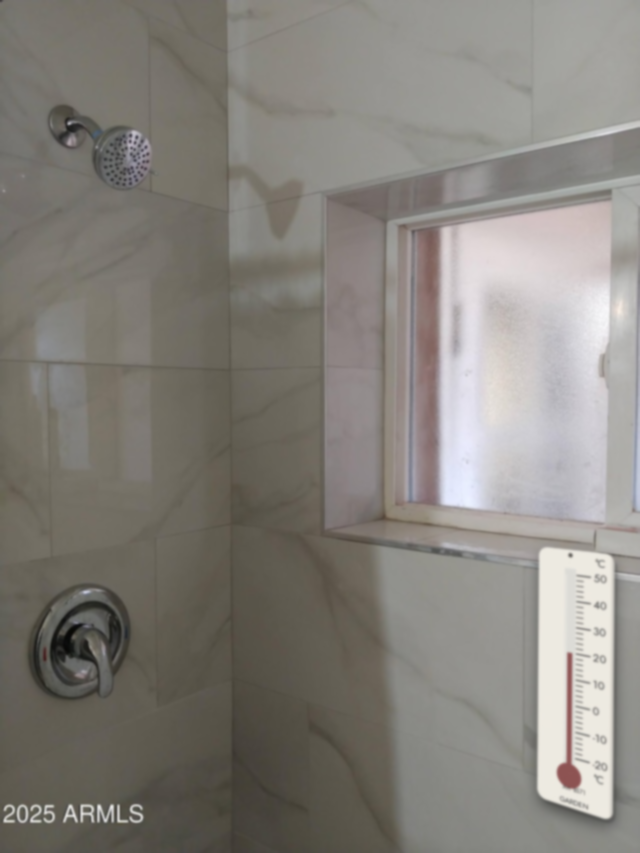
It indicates 20 °C
